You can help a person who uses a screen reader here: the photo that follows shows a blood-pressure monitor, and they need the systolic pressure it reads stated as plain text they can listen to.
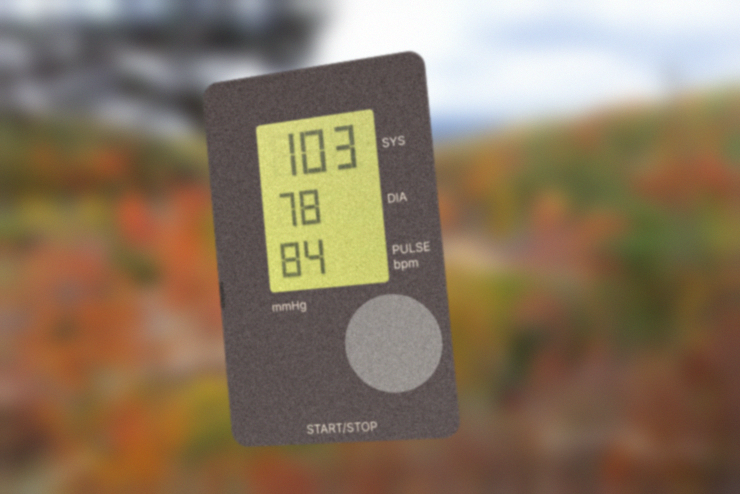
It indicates 103 mmHg
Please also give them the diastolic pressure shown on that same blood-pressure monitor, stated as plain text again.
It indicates 78 mmHg
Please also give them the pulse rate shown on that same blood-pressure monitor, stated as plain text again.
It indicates 84 bpm
